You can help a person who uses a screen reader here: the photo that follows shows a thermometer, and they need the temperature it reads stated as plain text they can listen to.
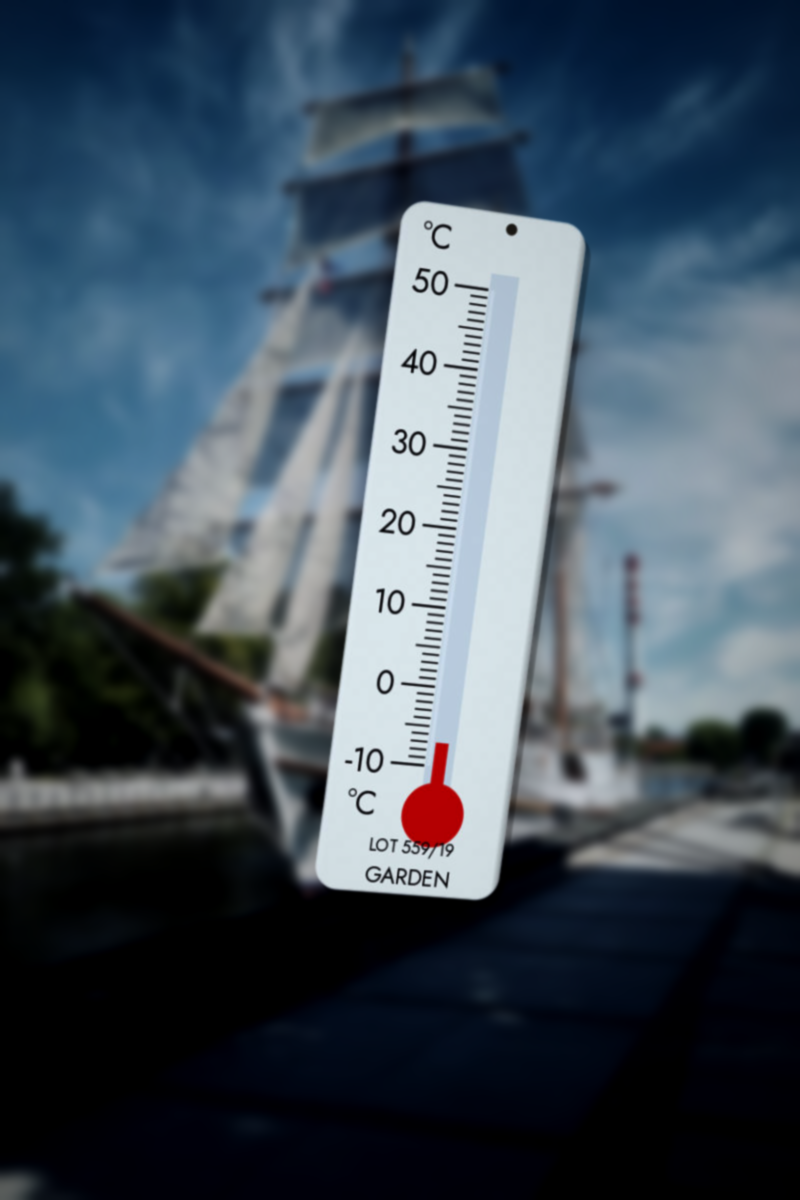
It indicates -7 °C
